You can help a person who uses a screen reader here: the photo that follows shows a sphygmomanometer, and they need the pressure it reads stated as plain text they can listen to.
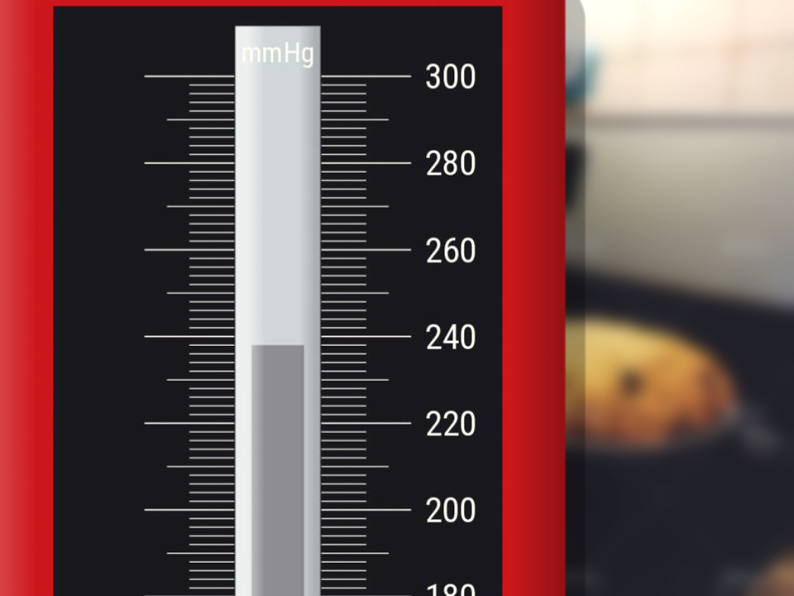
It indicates 238 mmHg
